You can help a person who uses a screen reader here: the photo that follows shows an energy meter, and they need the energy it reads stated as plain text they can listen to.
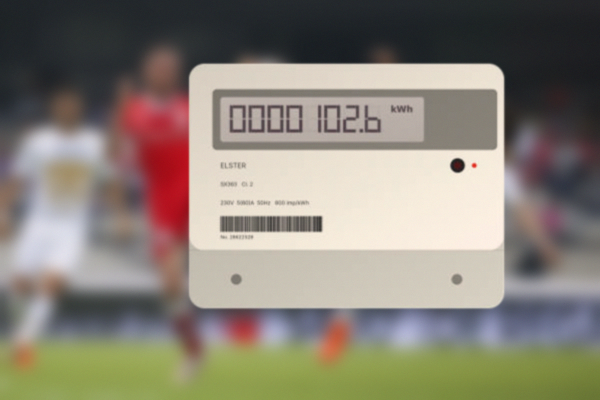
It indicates 102.6 kWh
